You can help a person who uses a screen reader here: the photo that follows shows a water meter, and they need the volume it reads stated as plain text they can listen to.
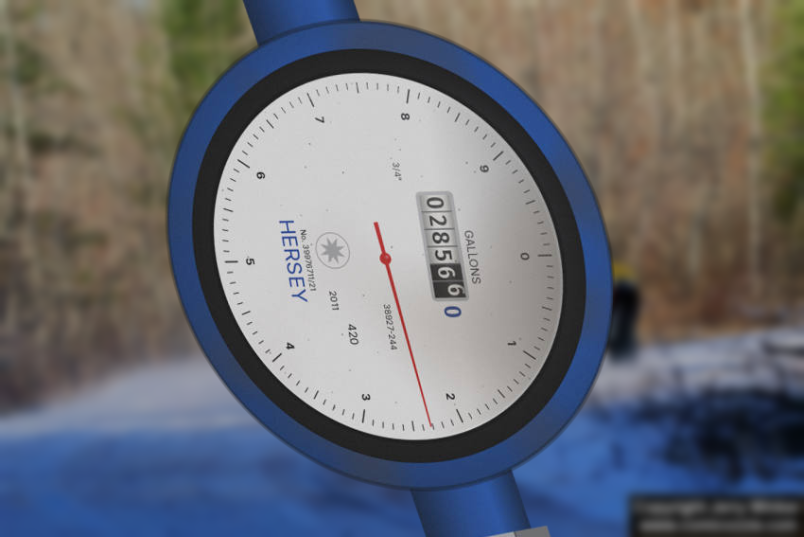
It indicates 285662.3 gal
